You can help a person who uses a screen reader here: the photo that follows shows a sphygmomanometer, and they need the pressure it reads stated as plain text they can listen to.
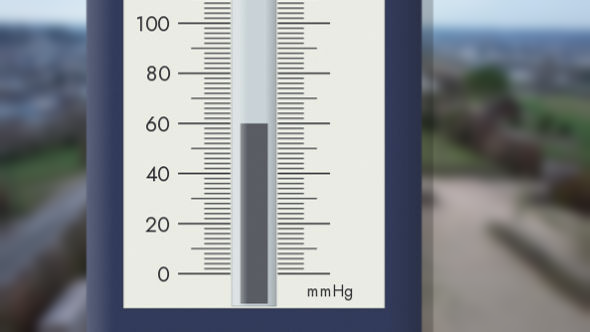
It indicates 60 mmHg
